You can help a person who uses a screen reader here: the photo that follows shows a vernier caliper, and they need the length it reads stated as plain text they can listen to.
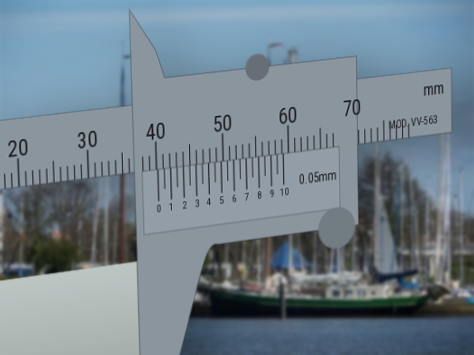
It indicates 40.2 mm
